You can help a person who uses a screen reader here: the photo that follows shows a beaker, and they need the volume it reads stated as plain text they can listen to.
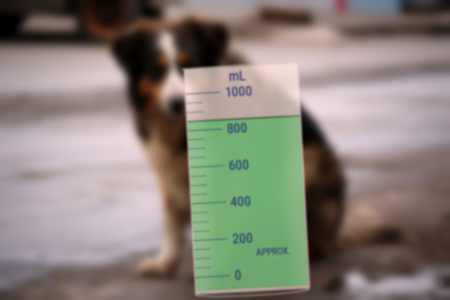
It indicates 850 mL
